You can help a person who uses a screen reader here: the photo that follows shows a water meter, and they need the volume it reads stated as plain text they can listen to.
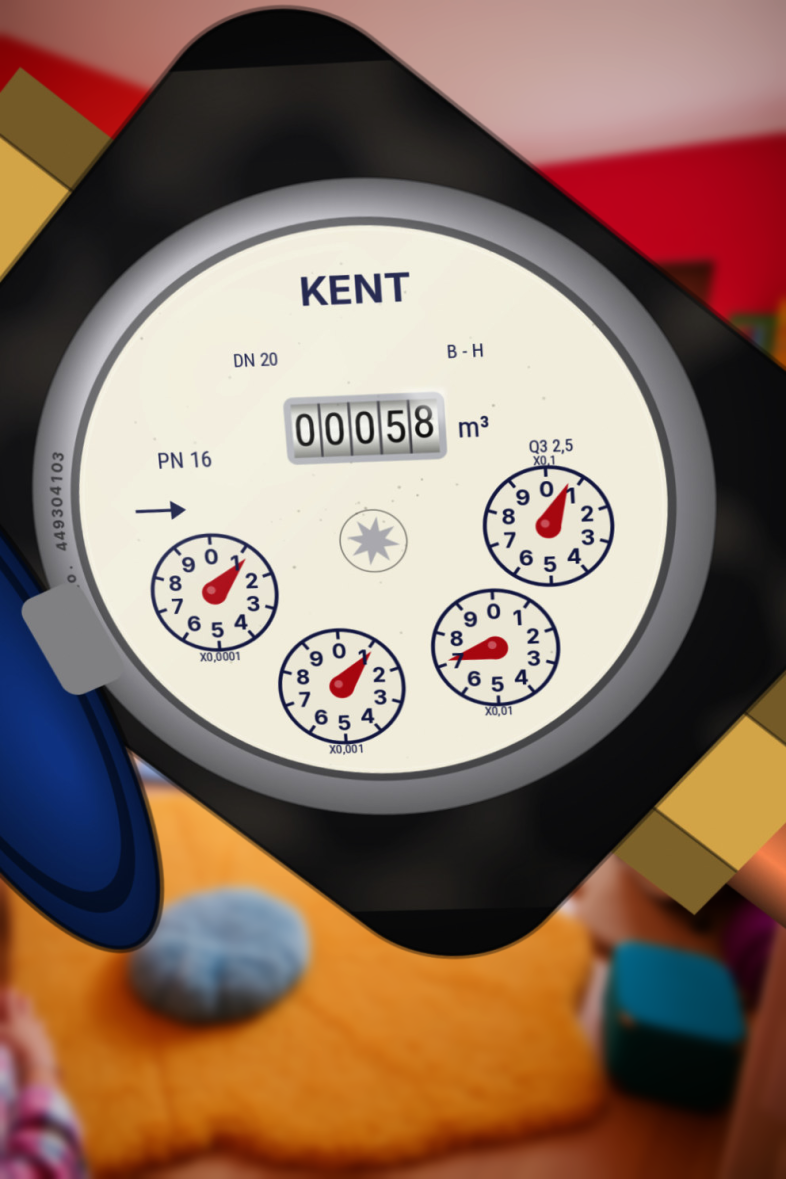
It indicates 58.0711 m³
